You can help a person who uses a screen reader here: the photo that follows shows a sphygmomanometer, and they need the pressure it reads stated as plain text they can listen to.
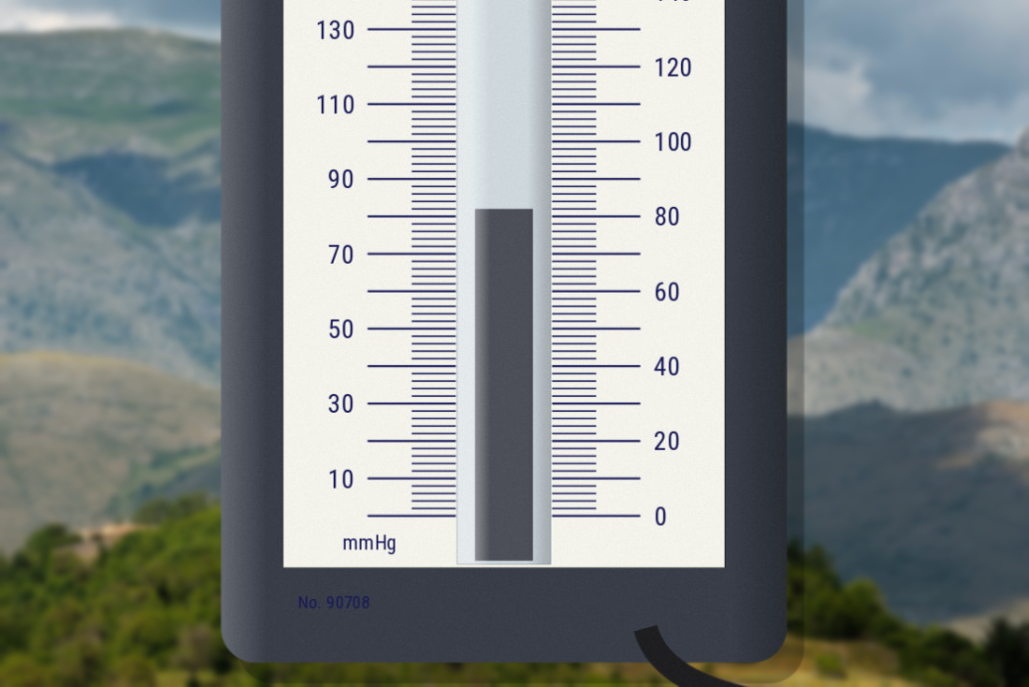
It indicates 82 mmHg
